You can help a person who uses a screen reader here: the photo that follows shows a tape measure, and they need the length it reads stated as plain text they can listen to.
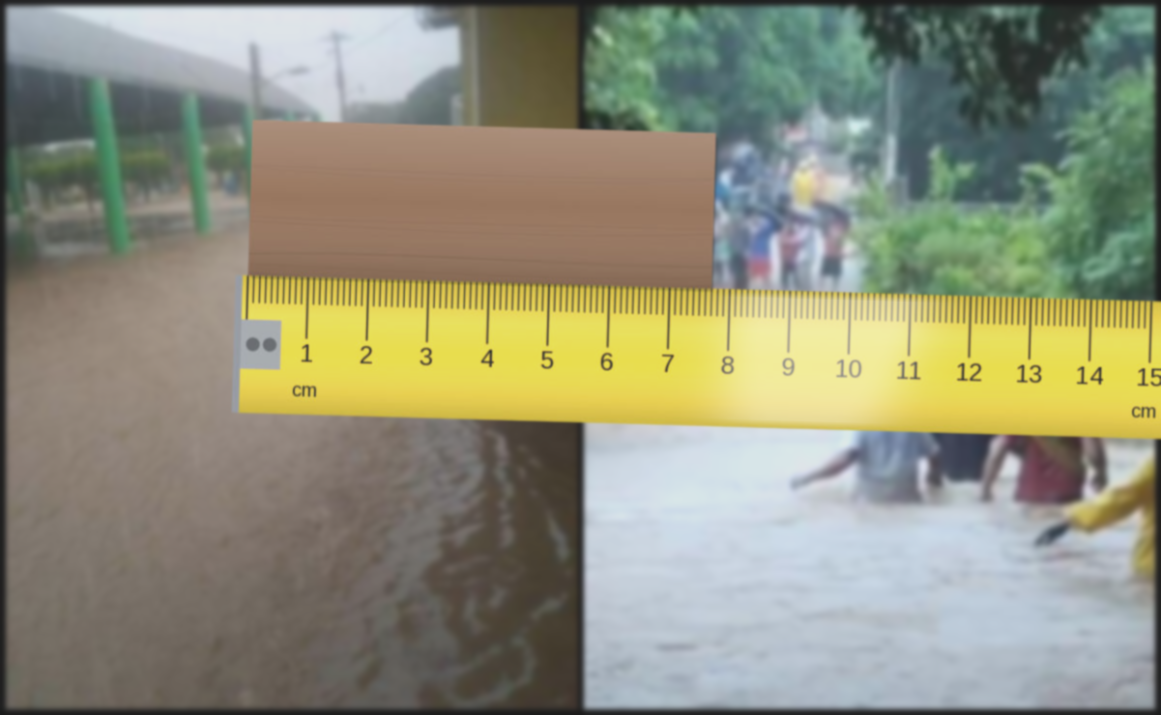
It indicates 7.7 cm
